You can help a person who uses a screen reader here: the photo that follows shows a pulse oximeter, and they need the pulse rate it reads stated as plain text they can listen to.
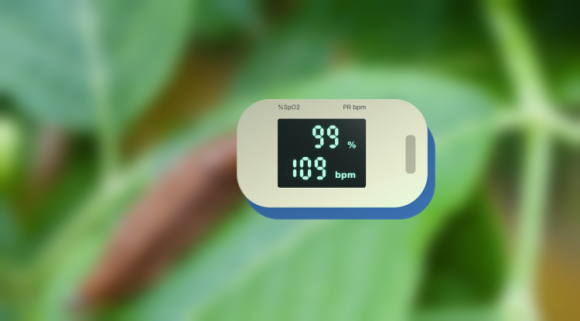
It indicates 109 bpm
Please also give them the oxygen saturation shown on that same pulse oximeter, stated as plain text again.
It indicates 99 %
